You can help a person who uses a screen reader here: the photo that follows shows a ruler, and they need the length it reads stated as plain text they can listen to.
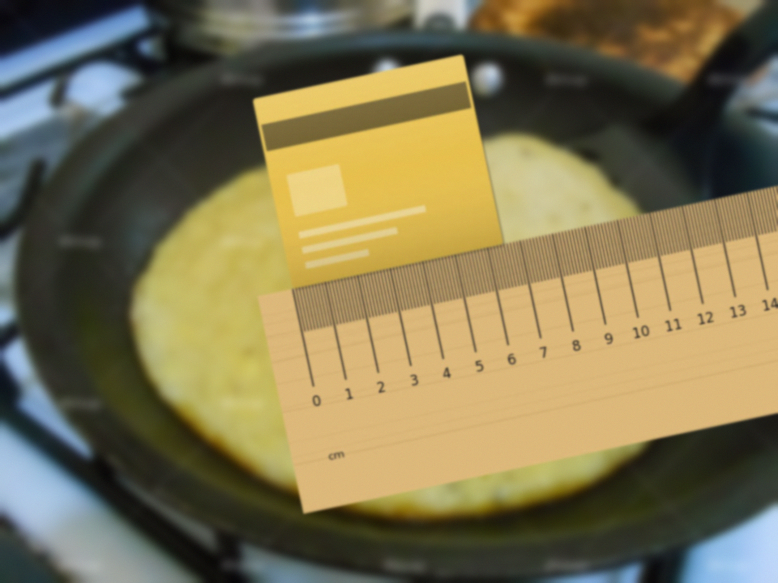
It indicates 6.5 cm
